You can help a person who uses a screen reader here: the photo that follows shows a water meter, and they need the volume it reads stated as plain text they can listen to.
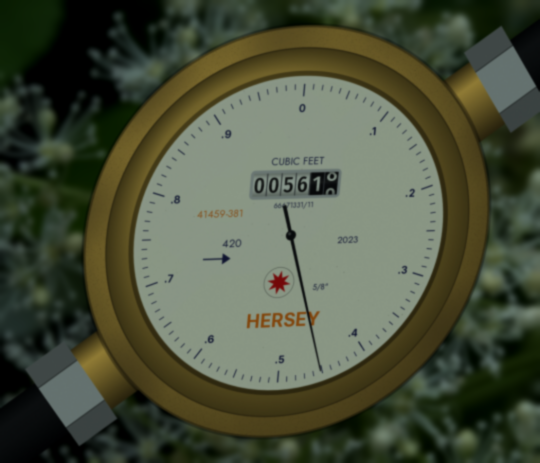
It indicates 5618.45 ft³
